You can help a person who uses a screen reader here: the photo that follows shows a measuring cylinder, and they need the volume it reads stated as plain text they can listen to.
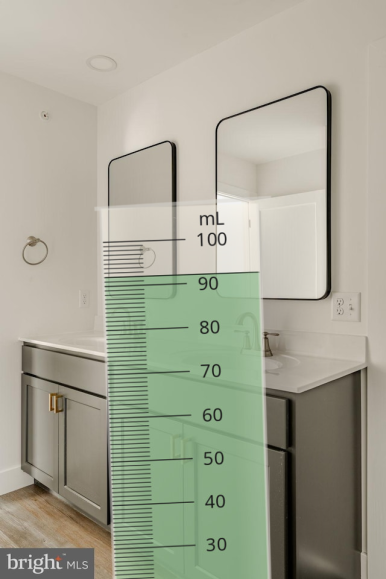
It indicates 92 mL
